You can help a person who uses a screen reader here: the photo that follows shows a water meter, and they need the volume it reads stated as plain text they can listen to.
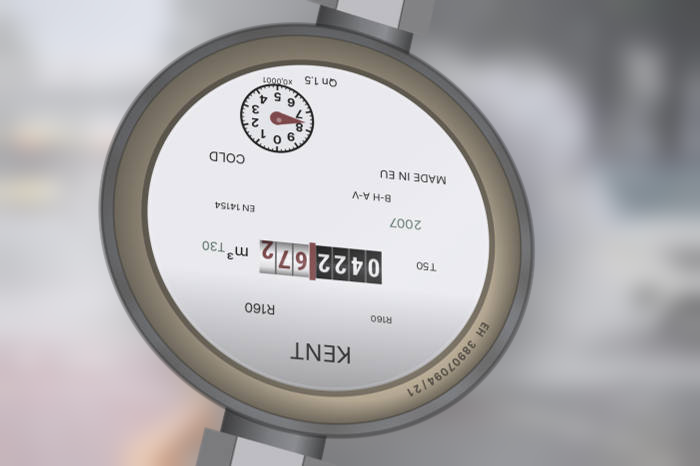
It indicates 422.6717 m³
